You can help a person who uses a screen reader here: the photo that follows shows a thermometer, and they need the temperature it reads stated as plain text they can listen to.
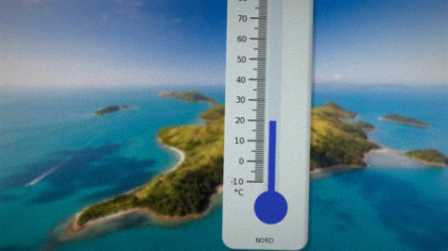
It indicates 20 °C
